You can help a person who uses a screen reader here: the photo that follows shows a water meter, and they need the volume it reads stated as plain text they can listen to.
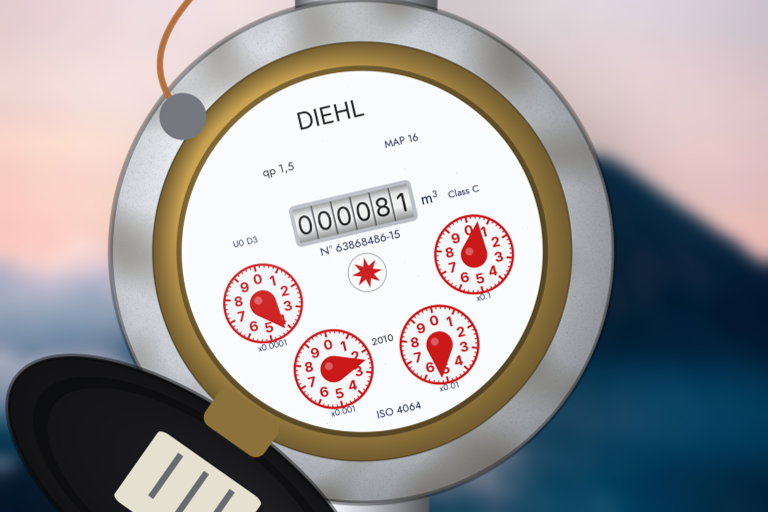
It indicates 81.0524 m³
